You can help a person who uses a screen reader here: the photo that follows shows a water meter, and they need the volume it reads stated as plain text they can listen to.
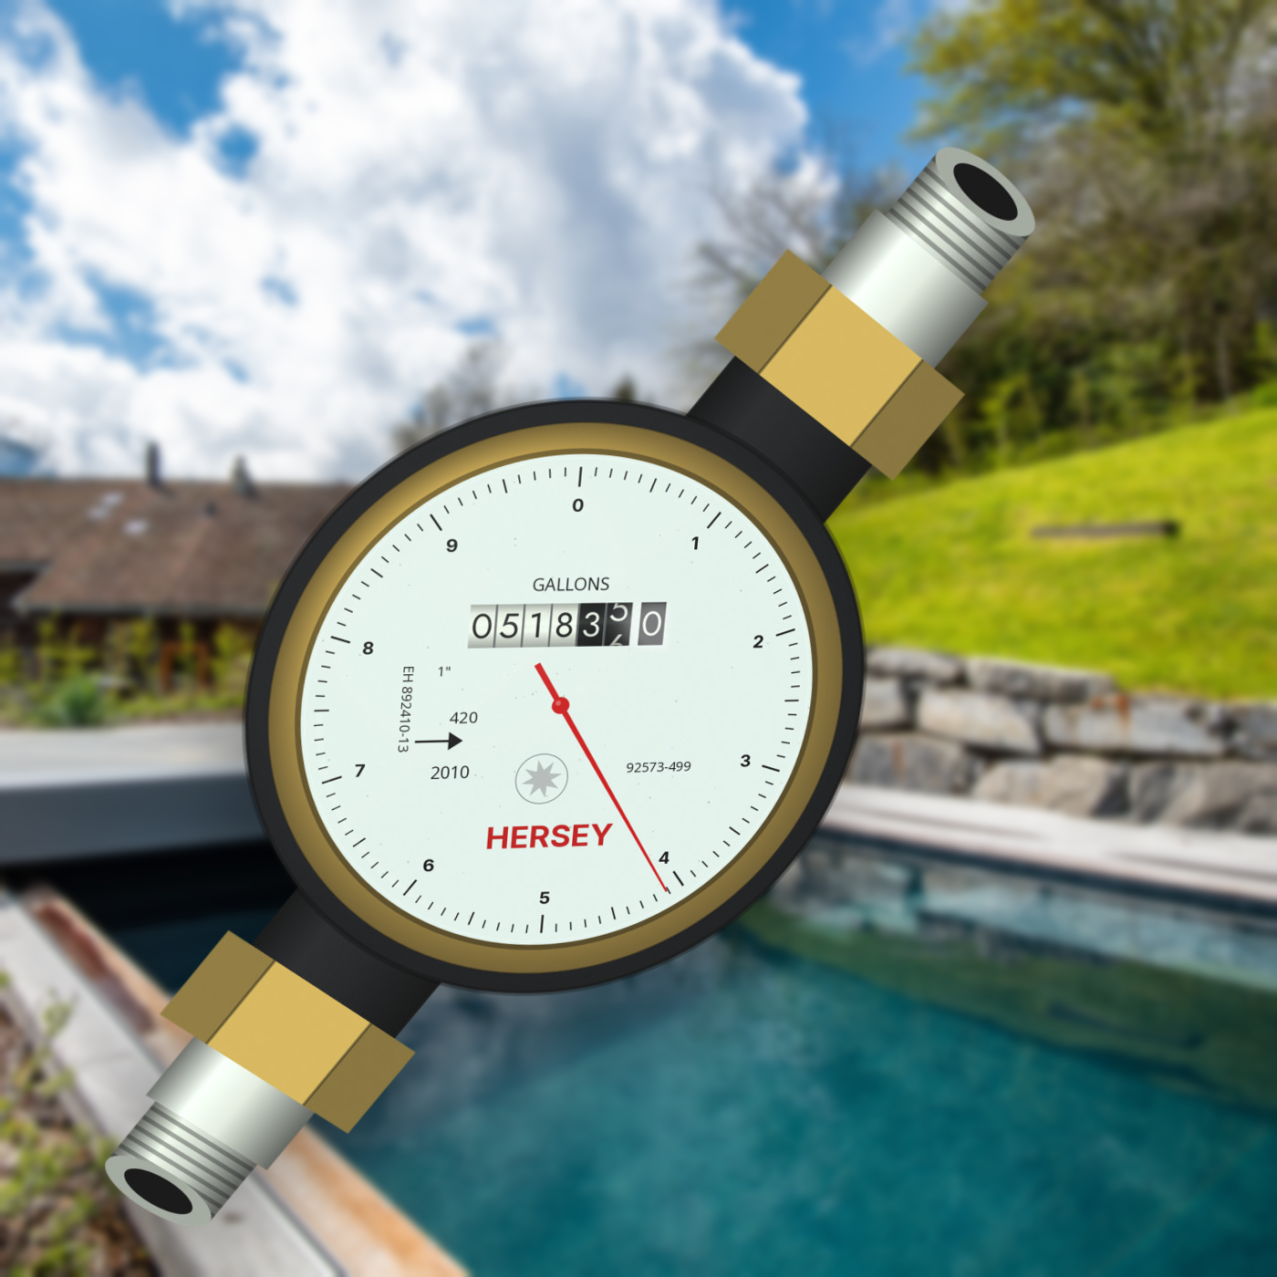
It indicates 518354.1 gal
